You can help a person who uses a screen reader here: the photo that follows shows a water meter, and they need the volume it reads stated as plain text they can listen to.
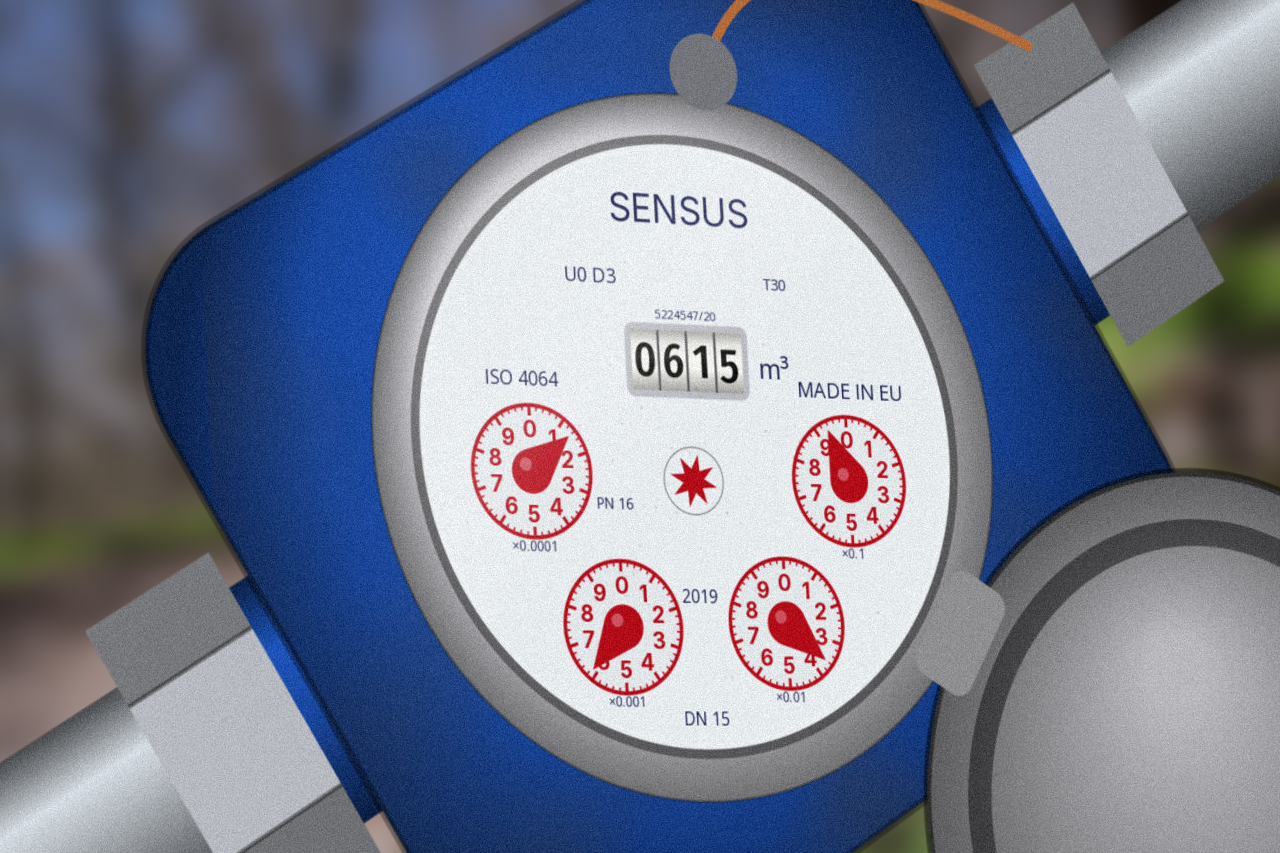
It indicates 614.9361 m³
